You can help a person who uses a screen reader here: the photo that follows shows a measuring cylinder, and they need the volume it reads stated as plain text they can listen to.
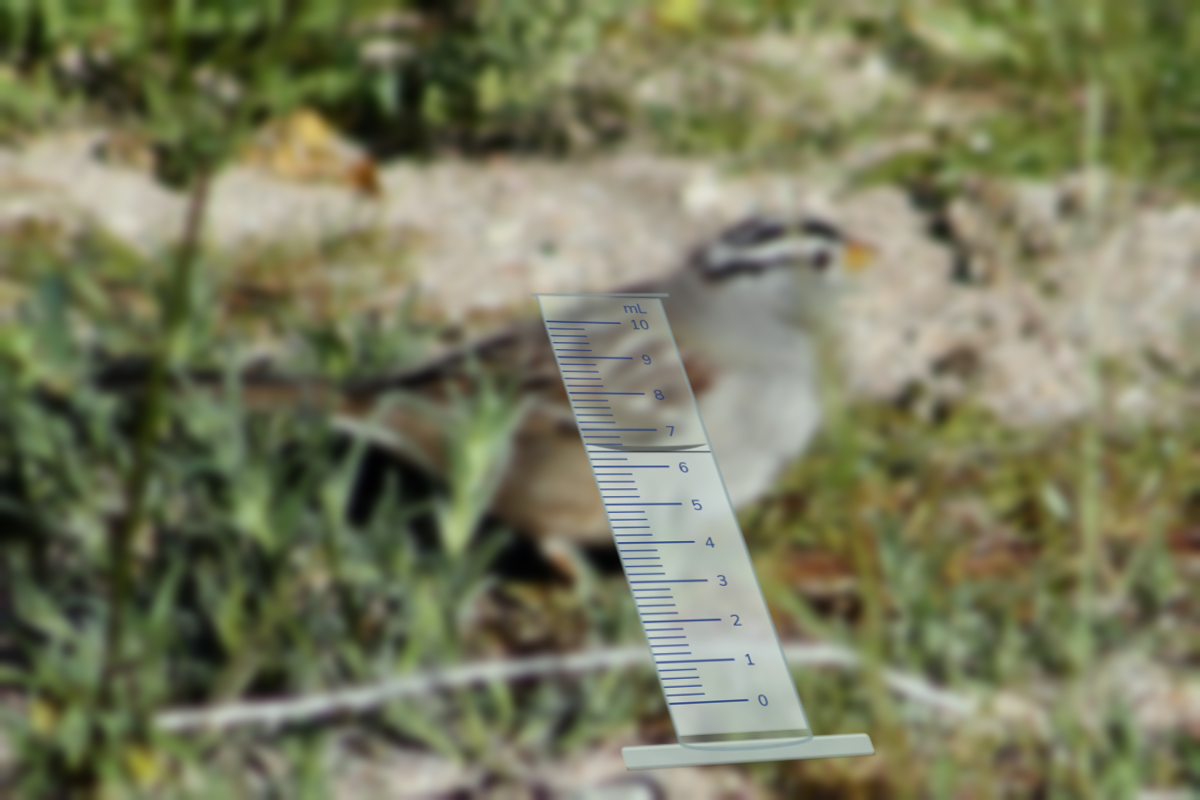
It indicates 6.4 mL
